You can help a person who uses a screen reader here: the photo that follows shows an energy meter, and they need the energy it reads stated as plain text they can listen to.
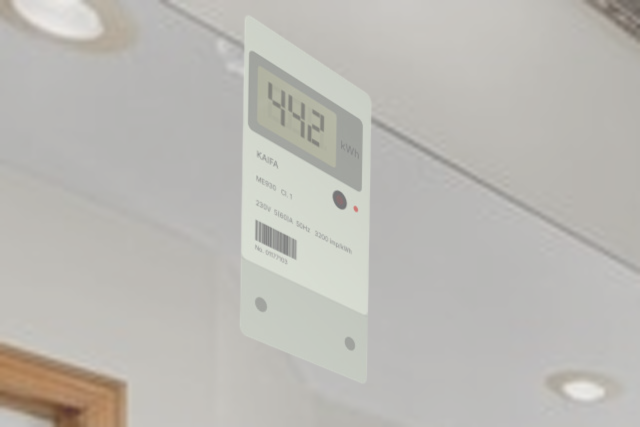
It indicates 442 kWh
